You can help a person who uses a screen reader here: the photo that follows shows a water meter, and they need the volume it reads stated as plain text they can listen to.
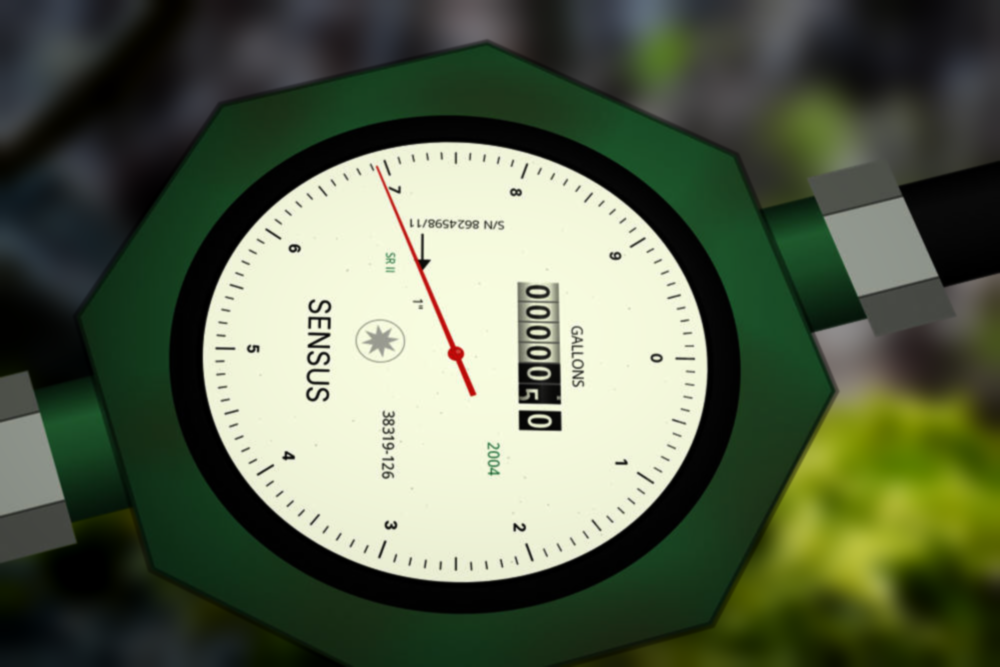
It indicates 46.9 gal
